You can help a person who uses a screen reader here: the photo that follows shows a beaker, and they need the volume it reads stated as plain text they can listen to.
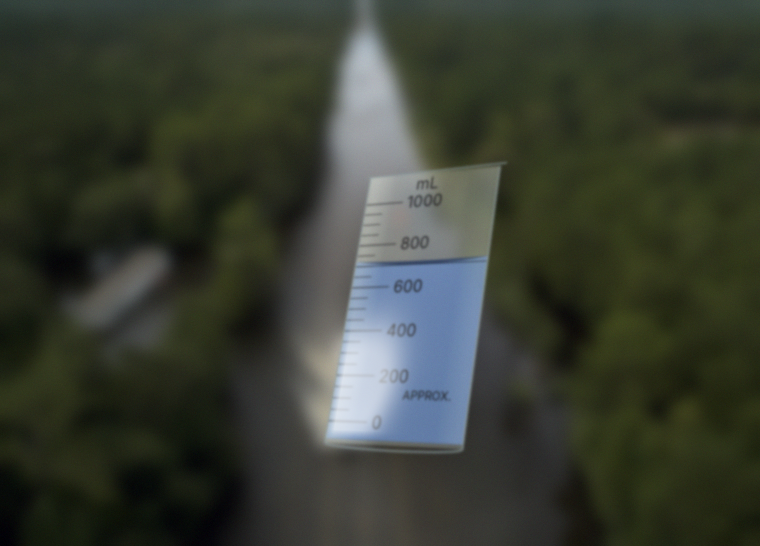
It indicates 700 mL
